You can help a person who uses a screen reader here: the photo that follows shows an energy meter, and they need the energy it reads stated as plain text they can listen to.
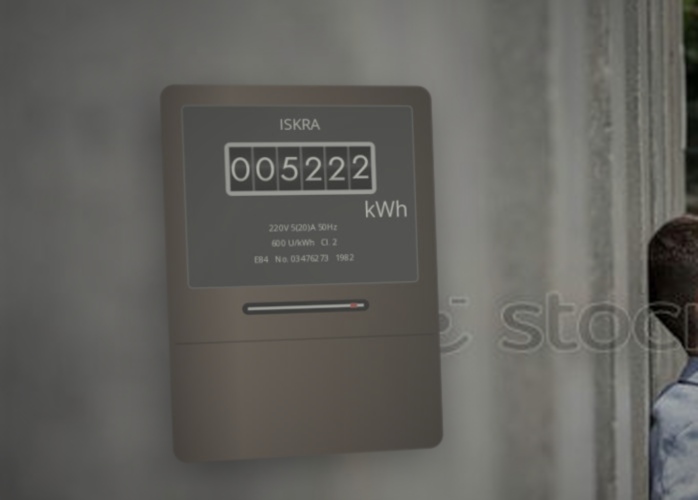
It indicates 5222 kWh
